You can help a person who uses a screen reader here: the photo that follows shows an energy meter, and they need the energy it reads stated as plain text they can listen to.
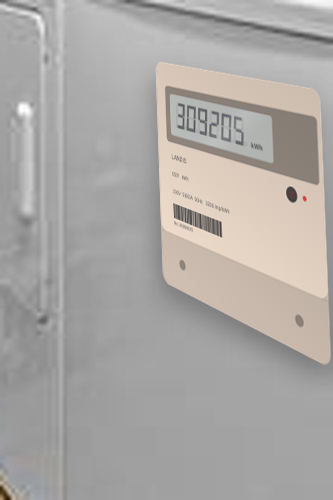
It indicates 309205 kWh
